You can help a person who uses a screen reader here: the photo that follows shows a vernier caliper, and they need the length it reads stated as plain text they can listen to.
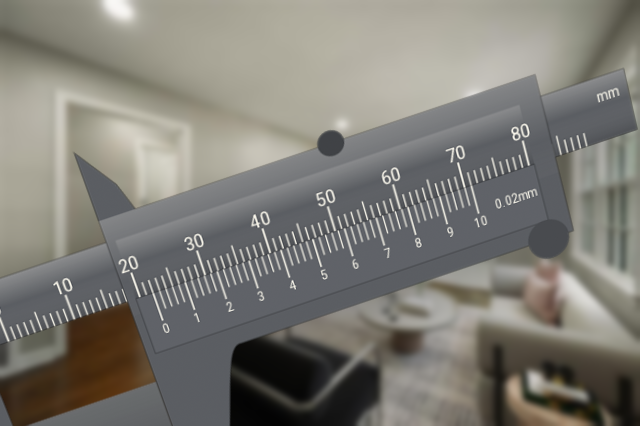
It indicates 22.0 mm
